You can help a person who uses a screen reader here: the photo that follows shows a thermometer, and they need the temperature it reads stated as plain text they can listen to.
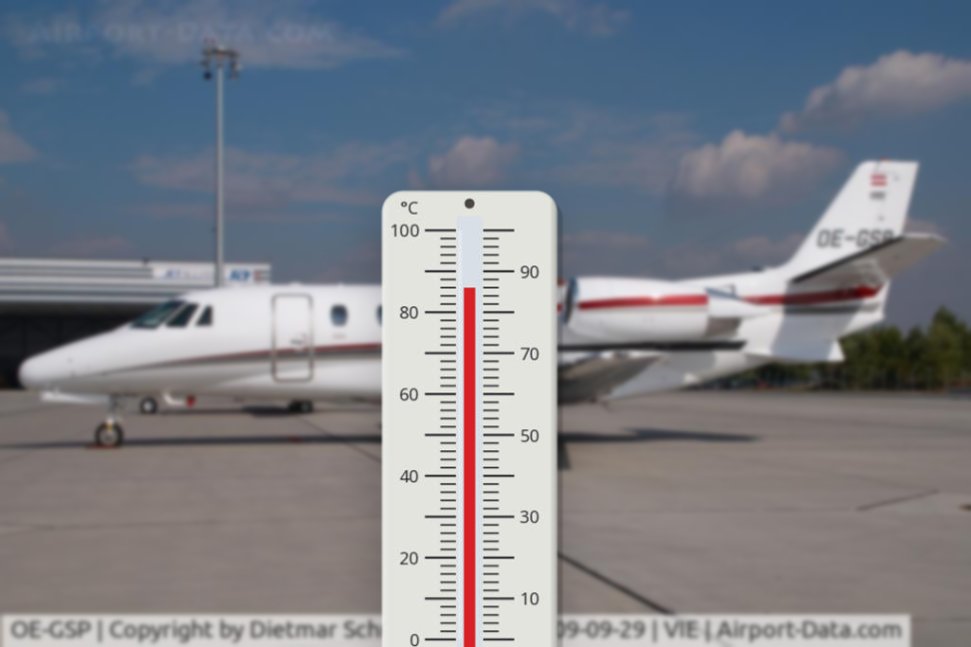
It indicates 86 °C
